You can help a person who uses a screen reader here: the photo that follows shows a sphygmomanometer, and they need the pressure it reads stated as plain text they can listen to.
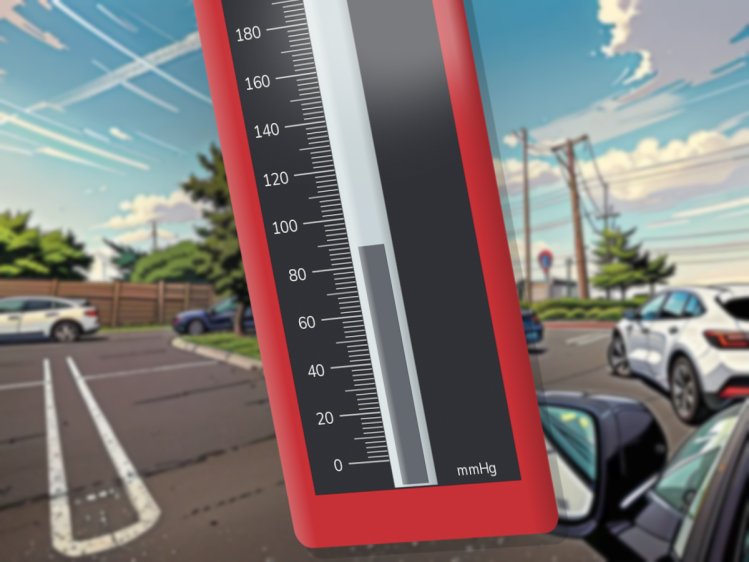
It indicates 88 mmHg
